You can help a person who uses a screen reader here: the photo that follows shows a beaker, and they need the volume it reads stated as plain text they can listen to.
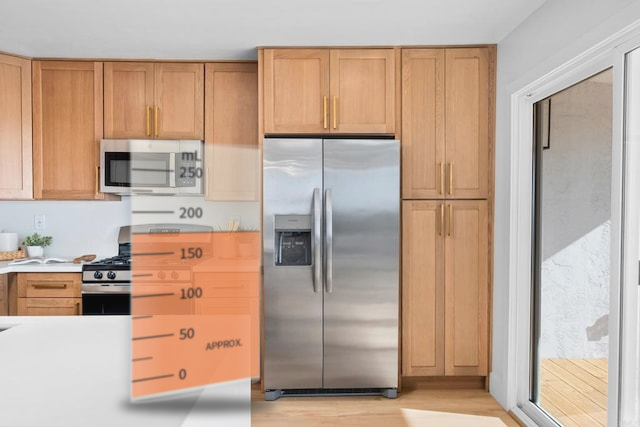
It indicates 175 mL
